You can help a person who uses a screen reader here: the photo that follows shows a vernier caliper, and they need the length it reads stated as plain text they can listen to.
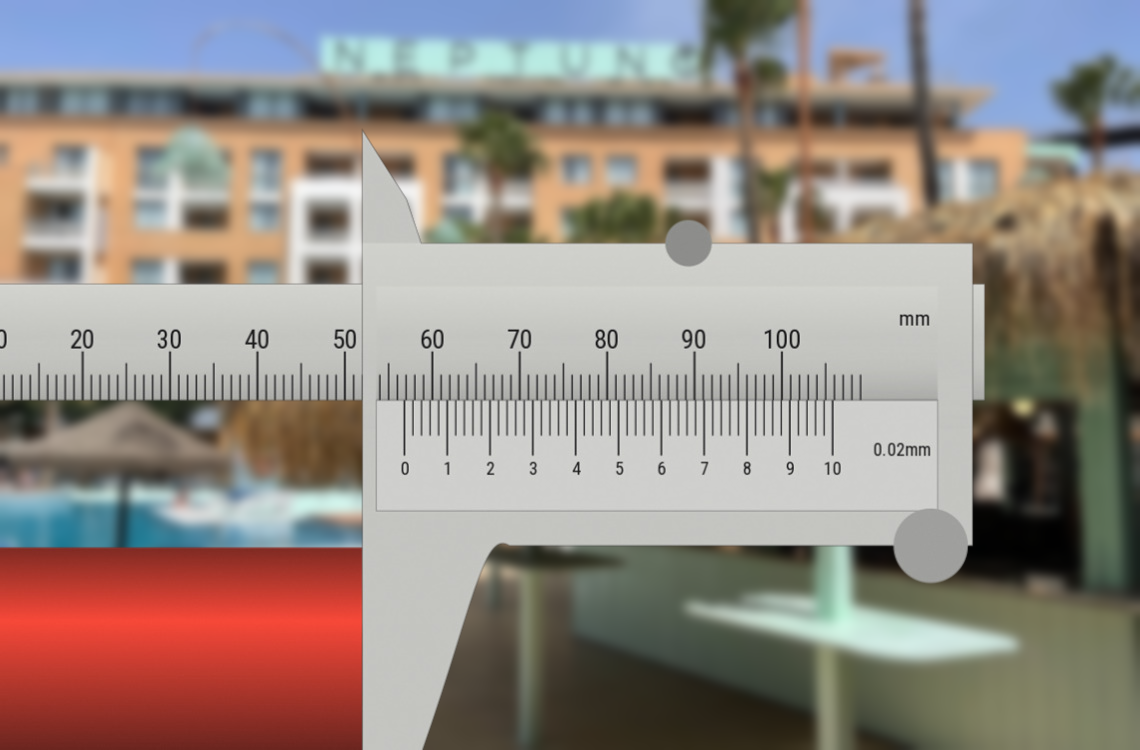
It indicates 56.8 mm
